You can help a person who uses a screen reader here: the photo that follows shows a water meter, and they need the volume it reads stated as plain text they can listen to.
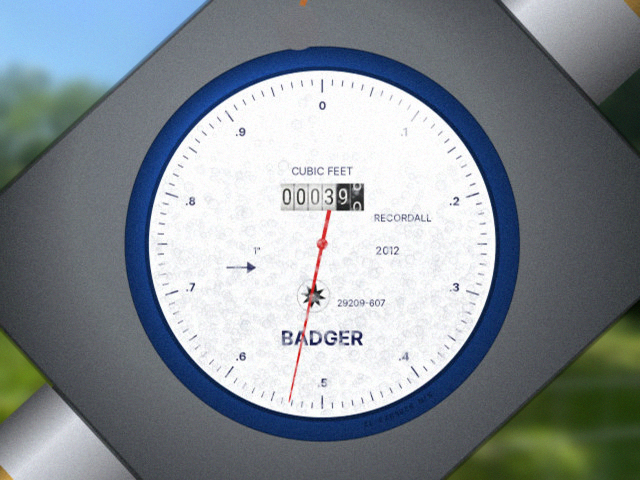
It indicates 398.53 ft³
